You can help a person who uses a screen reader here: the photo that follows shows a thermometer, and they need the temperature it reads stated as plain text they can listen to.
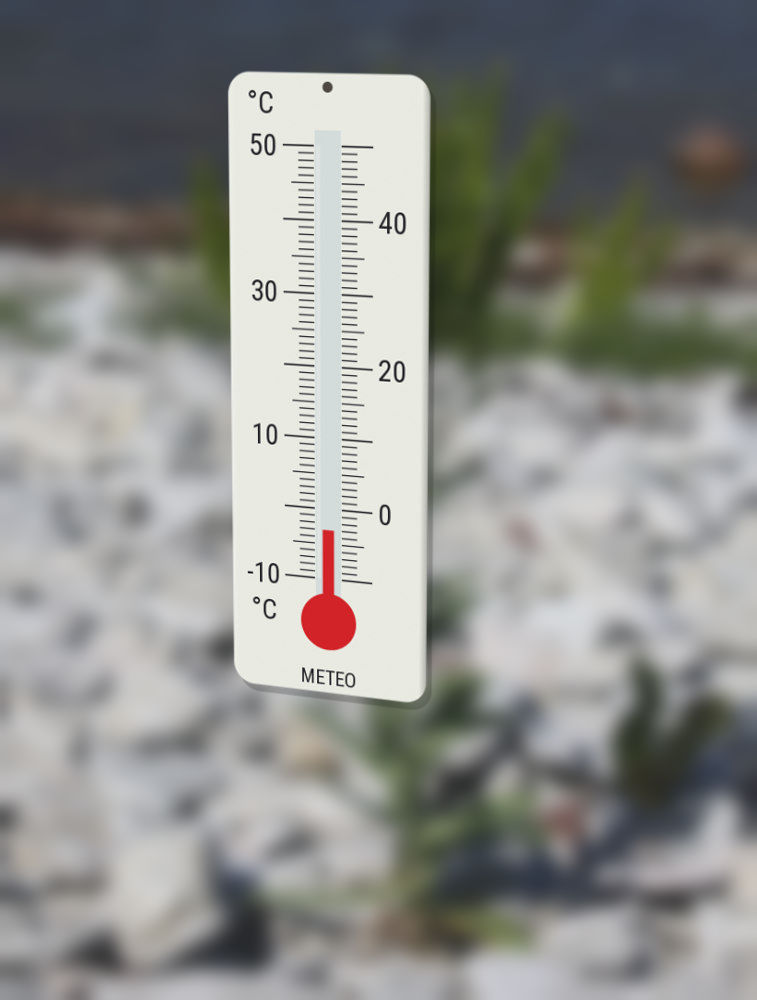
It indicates -3 °C
